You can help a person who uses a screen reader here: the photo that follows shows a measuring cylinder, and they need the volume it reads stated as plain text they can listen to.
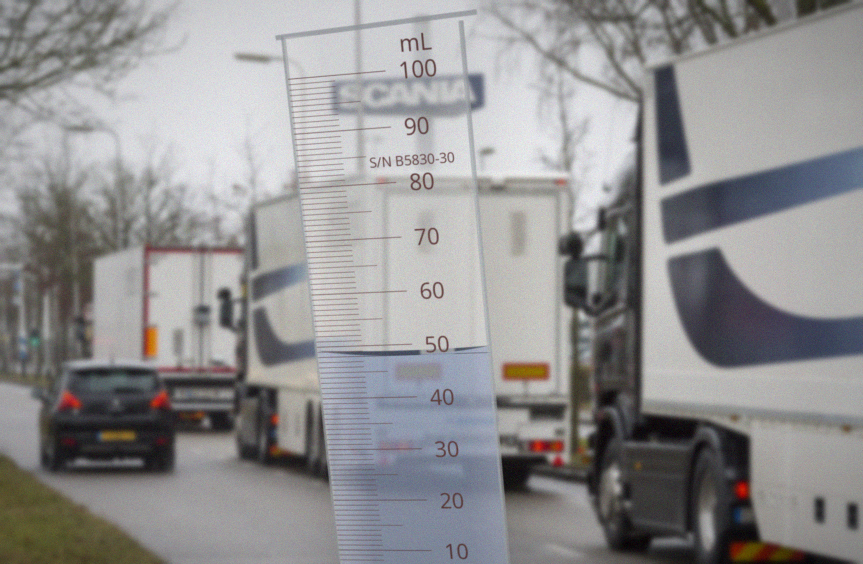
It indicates 48 mL
